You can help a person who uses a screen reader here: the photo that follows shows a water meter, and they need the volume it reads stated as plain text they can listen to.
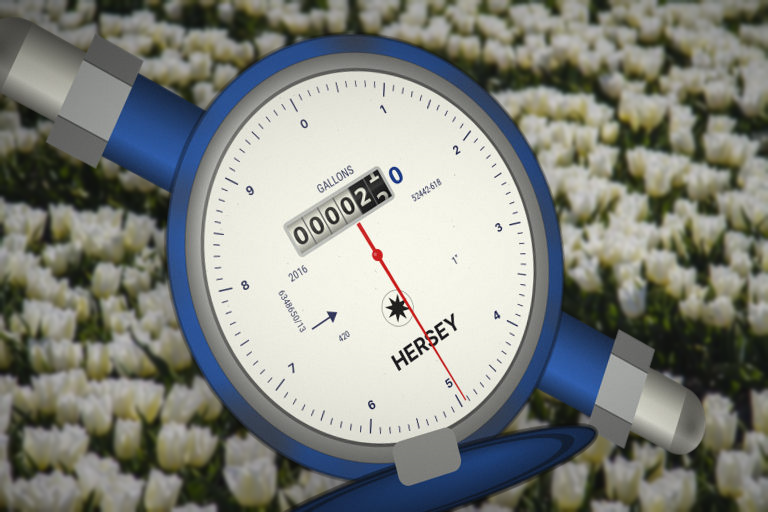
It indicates 214.9 gal
